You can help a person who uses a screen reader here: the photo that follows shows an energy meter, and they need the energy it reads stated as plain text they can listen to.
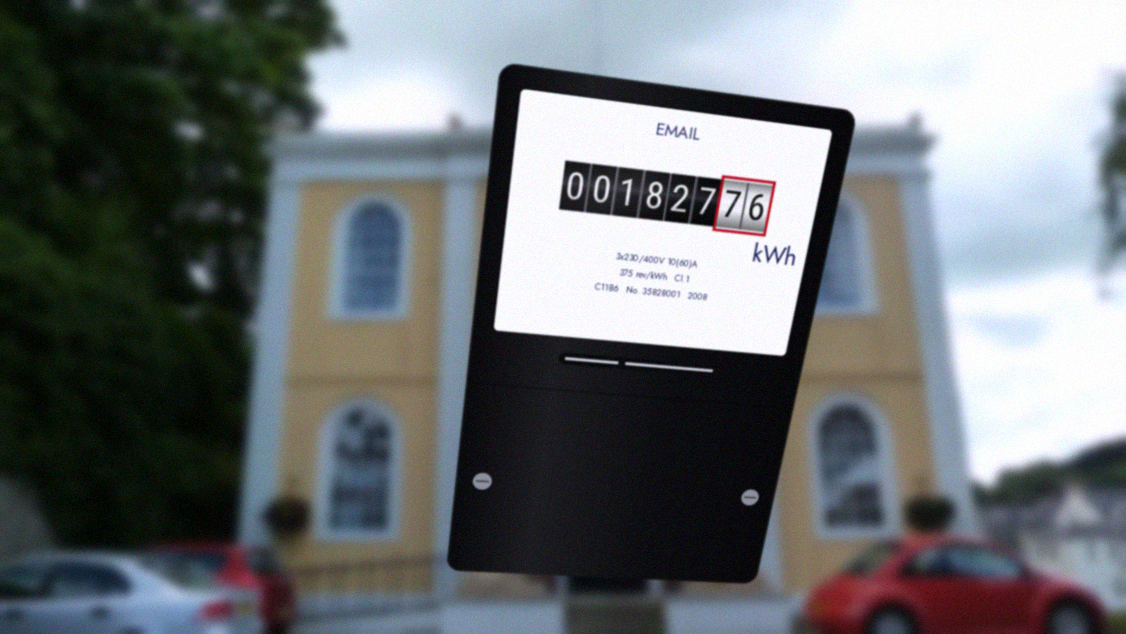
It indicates 1827.76 kWh
